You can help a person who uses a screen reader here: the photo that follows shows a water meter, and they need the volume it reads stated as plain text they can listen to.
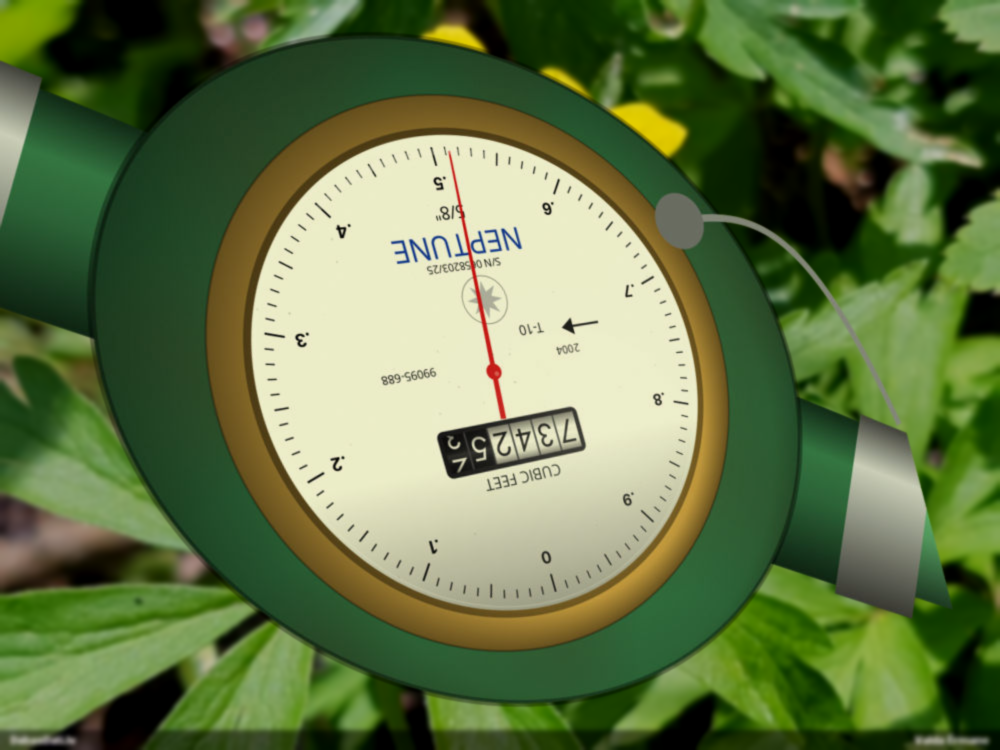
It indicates 734252.51 ft³
